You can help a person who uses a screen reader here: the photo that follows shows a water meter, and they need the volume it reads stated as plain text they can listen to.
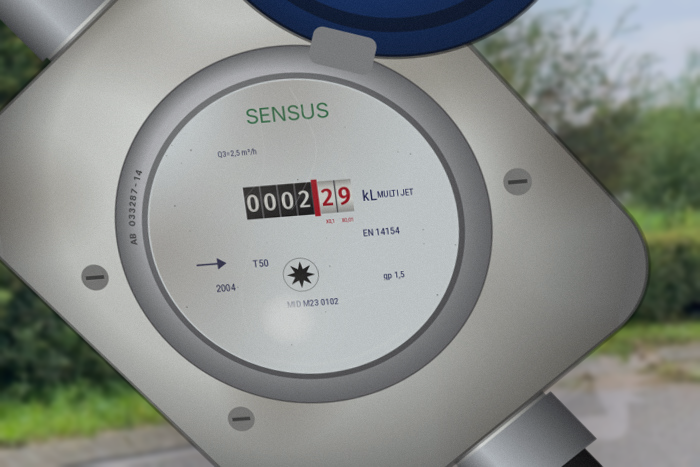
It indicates 2.29 kL
